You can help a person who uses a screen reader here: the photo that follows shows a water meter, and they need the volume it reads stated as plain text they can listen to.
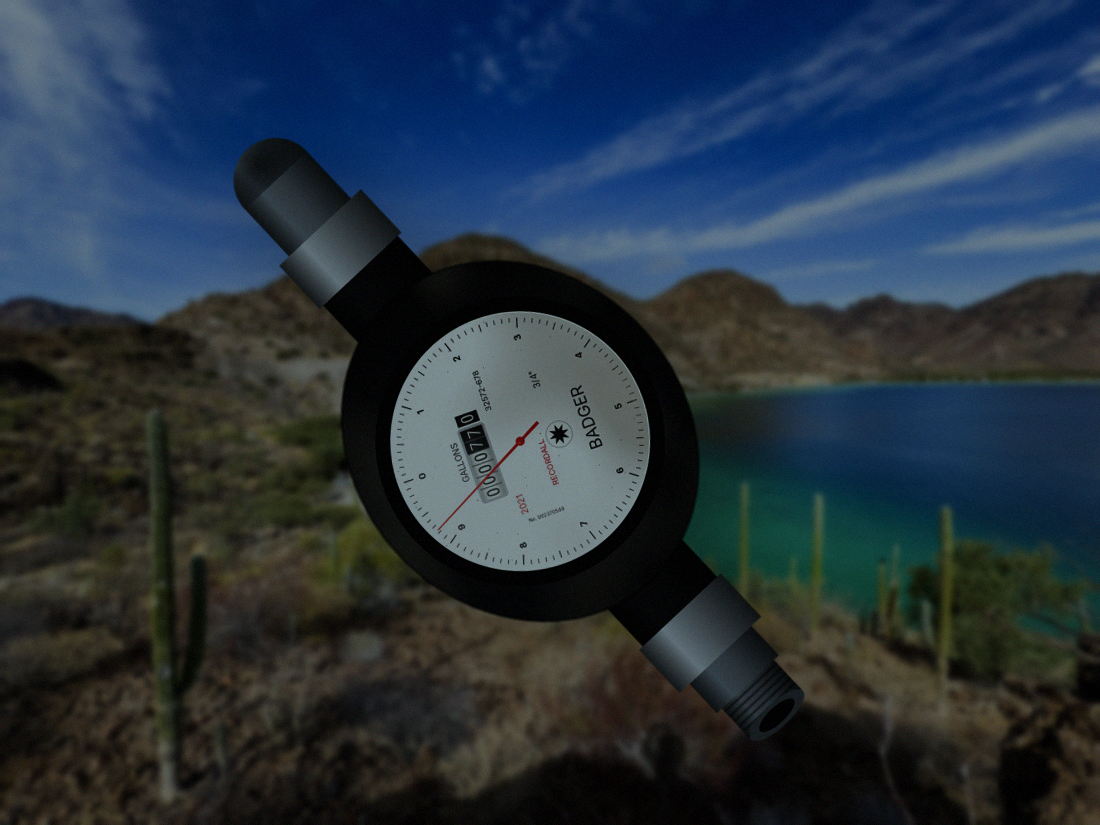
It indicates 769.2 gal
